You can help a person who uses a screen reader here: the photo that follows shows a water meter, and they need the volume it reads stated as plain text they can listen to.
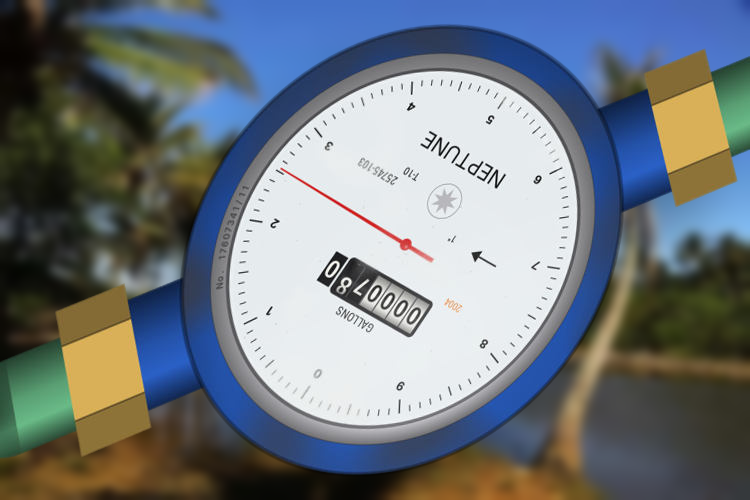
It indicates 782.5 gal
